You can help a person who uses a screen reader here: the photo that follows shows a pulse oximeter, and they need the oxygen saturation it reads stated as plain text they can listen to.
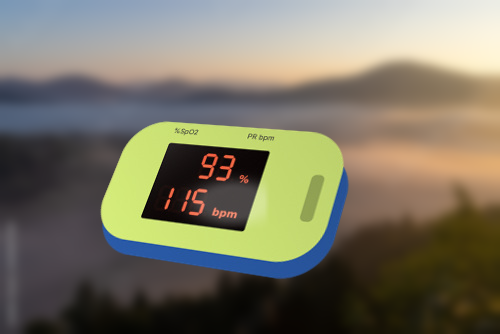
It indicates 93 %
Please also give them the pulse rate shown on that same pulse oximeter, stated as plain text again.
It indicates 115 bpm
